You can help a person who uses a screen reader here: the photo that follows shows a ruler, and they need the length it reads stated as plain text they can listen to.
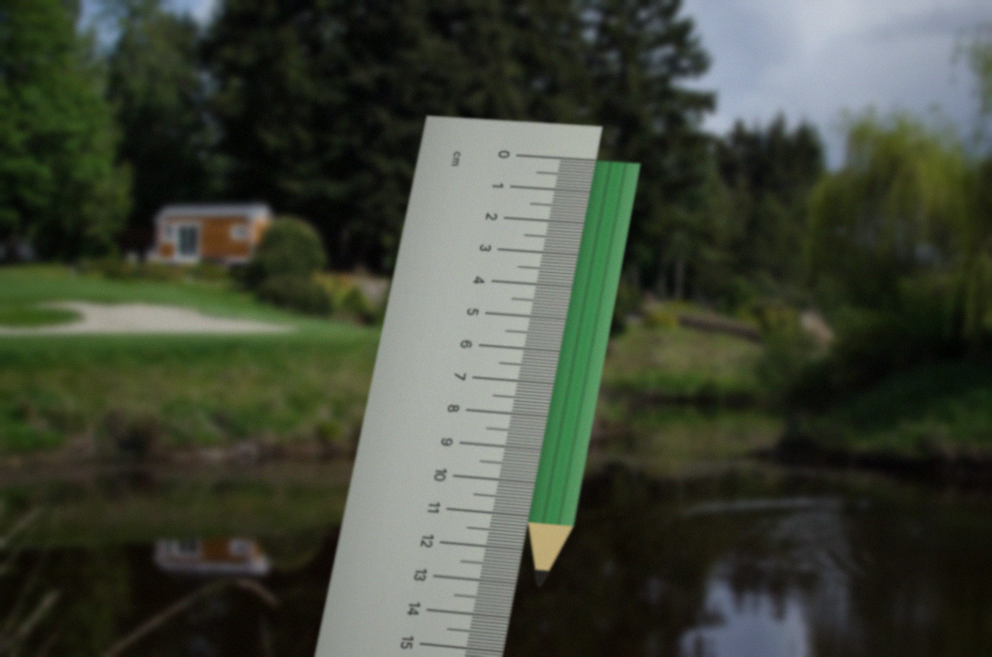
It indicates 13 cm
